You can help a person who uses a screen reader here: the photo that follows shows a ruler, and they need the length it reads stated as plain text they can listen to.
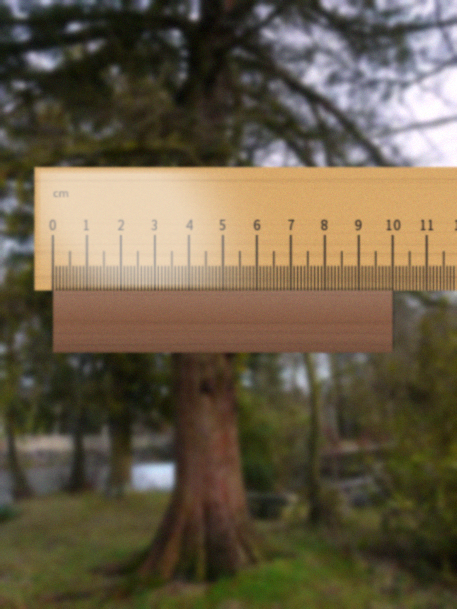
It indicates 10 cm
